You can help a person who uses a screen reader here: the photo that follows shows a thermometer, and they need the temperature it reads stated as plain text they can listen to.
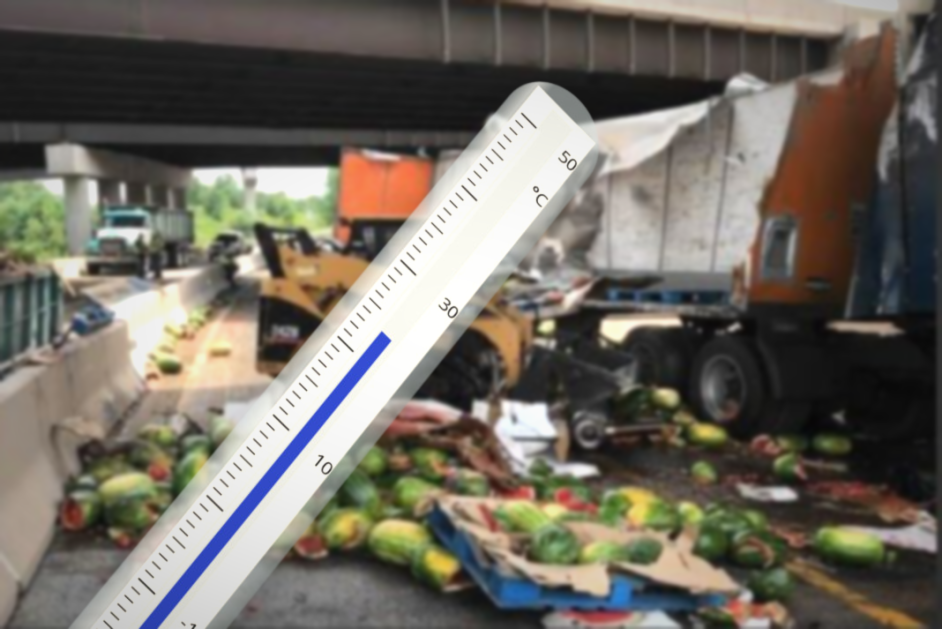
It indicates 23.5 °C
